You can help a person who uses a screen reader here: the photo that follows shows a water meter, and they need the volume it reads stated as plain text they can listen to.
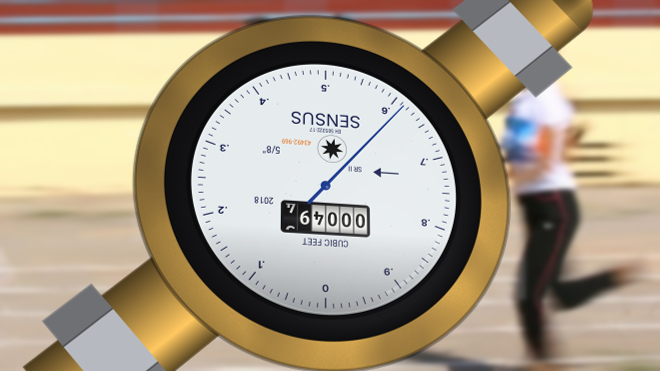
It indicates 493.61 ft³
